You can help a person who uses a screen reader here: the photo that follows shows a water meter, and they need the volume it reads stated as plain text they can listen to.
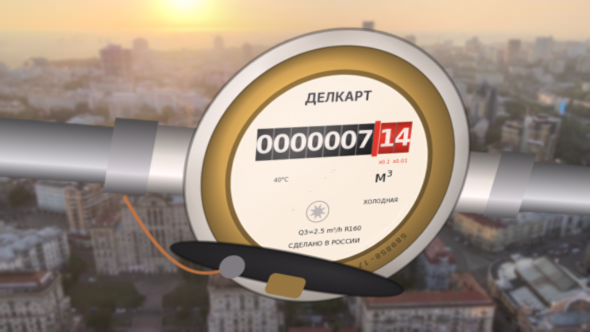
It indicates 7.14 m³
